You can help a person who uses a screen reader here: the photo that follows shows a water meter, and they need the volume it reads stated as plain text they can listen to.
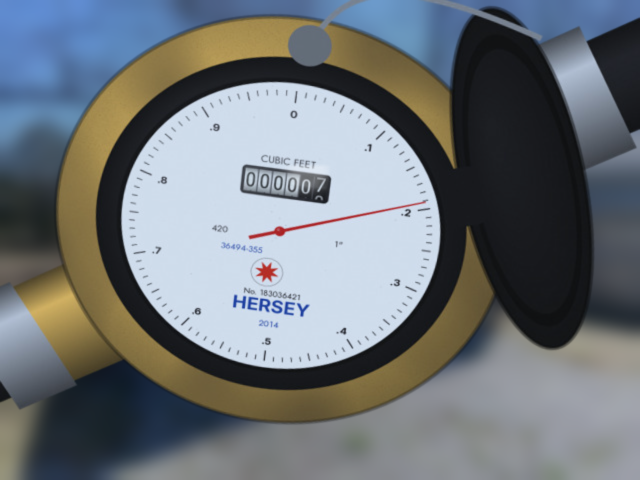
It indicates 7.19 ft³
